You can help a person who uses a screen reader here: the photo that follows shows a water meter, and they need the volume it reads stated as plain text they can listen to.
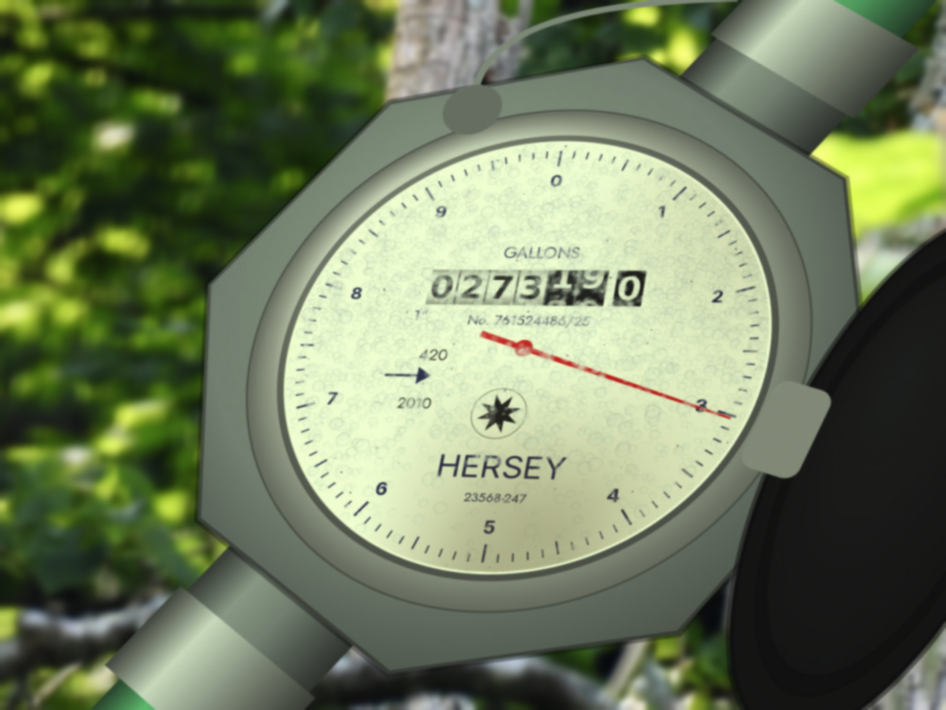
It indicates 273193.0 gal
